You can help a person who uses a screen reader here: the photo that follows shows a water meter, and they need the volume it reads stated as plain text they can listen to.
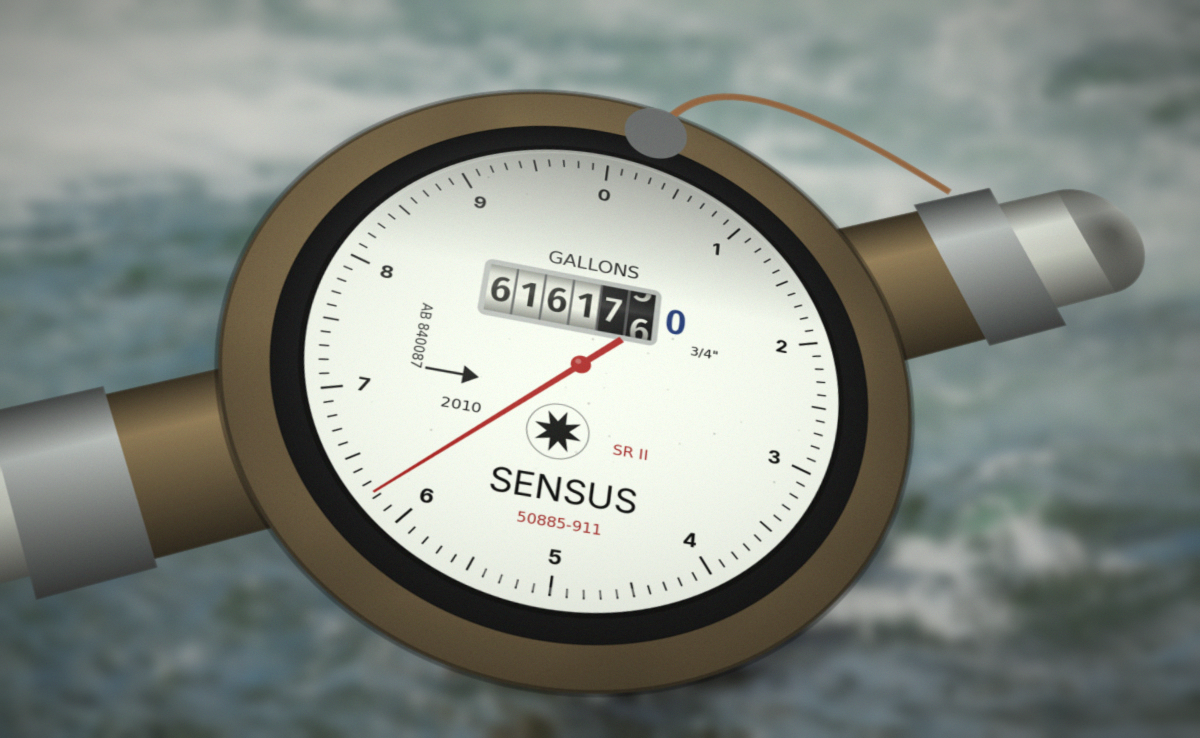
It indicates 6161756.2 gal
